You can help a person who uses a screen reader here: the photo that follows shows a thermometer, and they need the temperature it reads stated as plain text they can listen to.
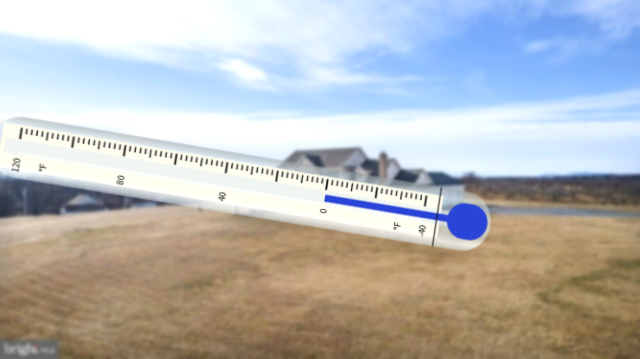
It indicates 0 °F
